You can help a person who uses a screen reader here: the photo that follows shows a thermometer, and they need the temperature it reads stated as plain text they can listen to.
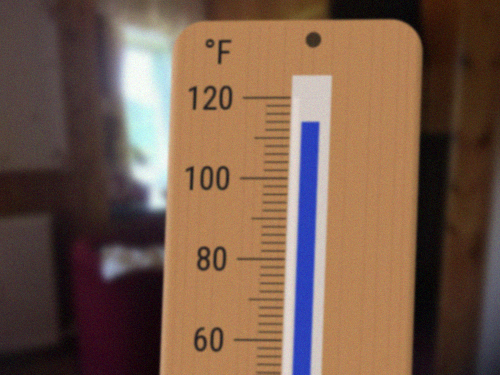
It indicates 114 °F
